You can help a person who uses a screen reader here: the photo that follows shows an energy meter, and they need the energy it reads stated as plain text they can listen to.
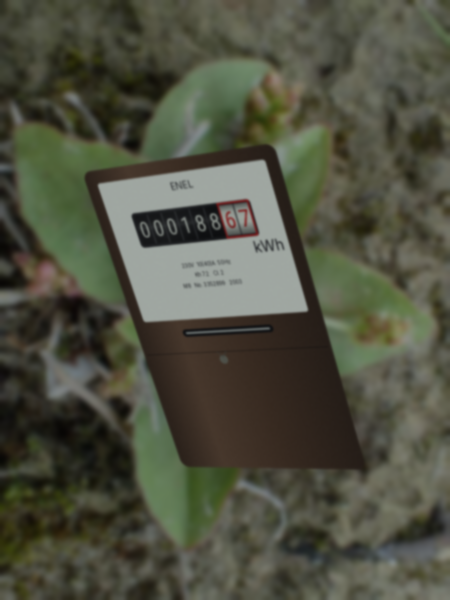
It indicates 188.67 kWh
